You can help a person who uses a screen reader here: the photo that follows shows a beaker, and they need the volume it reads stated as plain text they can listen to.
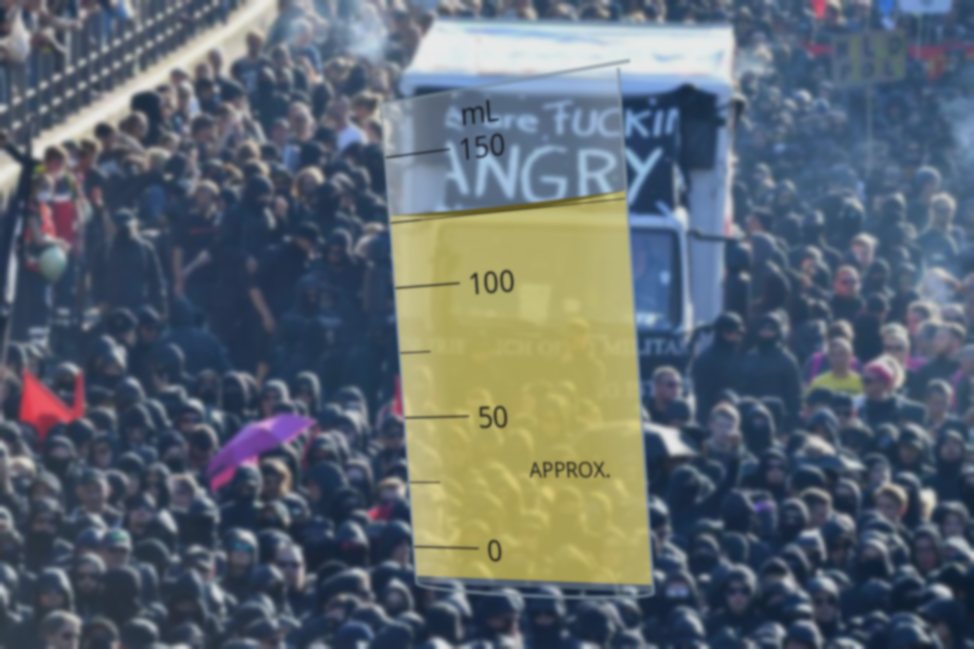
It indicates 125 mL
